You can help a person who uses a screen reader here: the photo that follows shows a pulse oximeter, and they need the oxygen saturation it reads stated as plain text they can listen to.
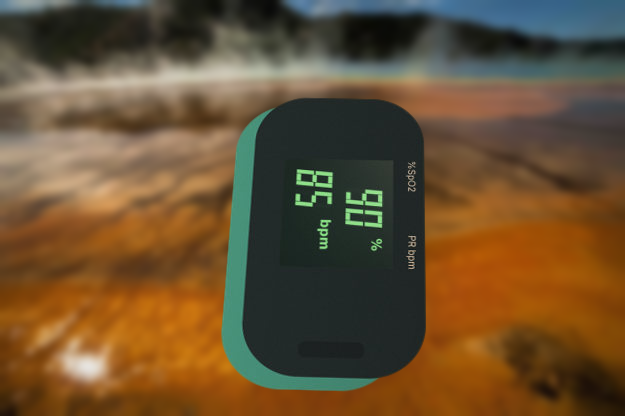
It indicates 90 %
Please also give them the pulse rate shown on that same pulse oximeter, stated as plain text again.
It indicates 85 bpm
